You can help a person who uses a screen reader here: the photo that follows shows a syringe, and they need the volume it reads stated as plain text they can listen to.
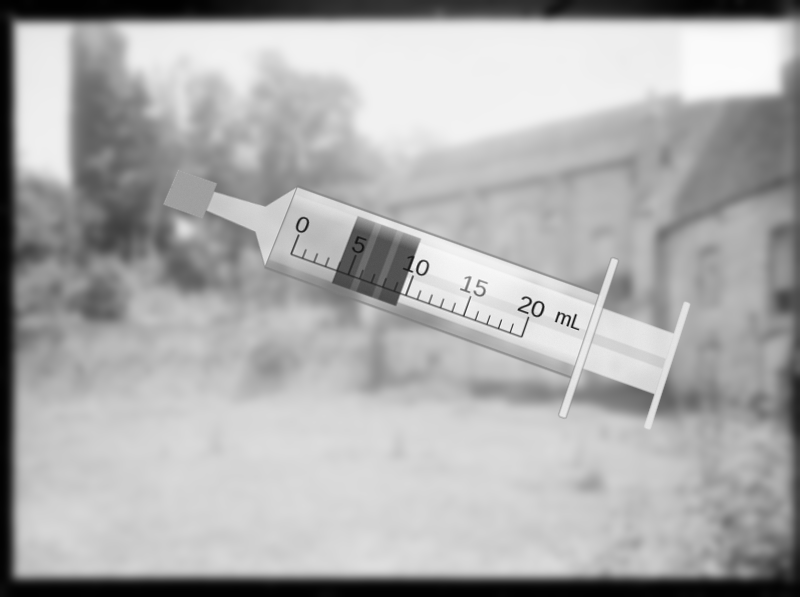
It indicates 4 mL
